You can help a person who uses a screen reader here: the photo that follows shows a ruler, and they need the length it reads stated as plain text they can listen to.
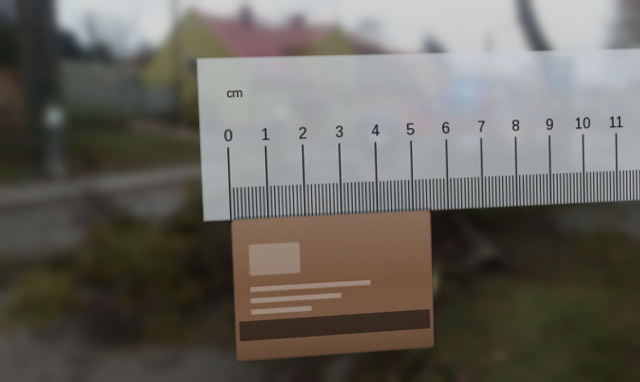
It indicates 5.5 cm
